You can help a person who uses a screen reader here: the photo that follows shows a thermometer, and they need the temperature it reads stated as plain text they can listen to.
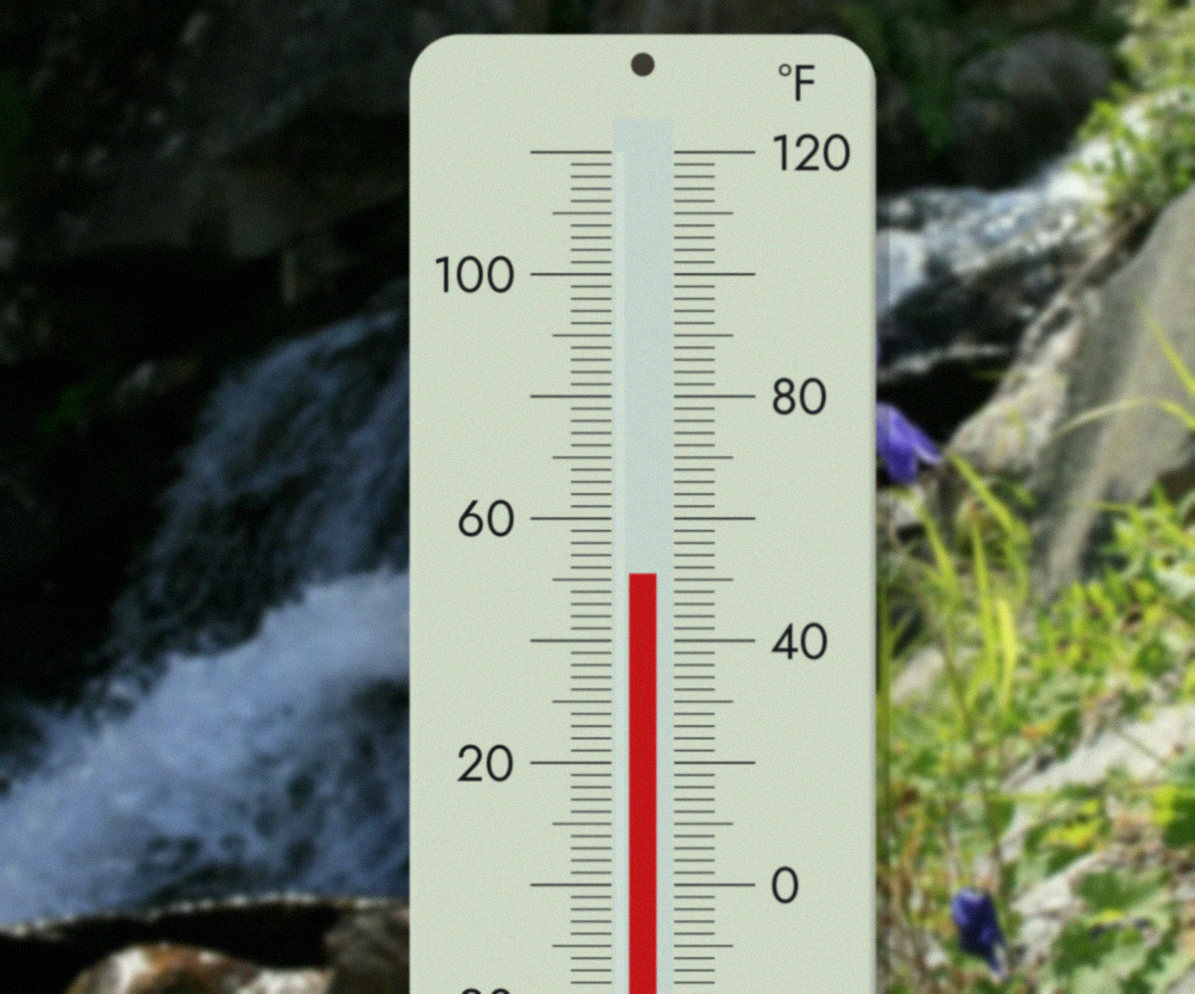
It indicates 51 °F
